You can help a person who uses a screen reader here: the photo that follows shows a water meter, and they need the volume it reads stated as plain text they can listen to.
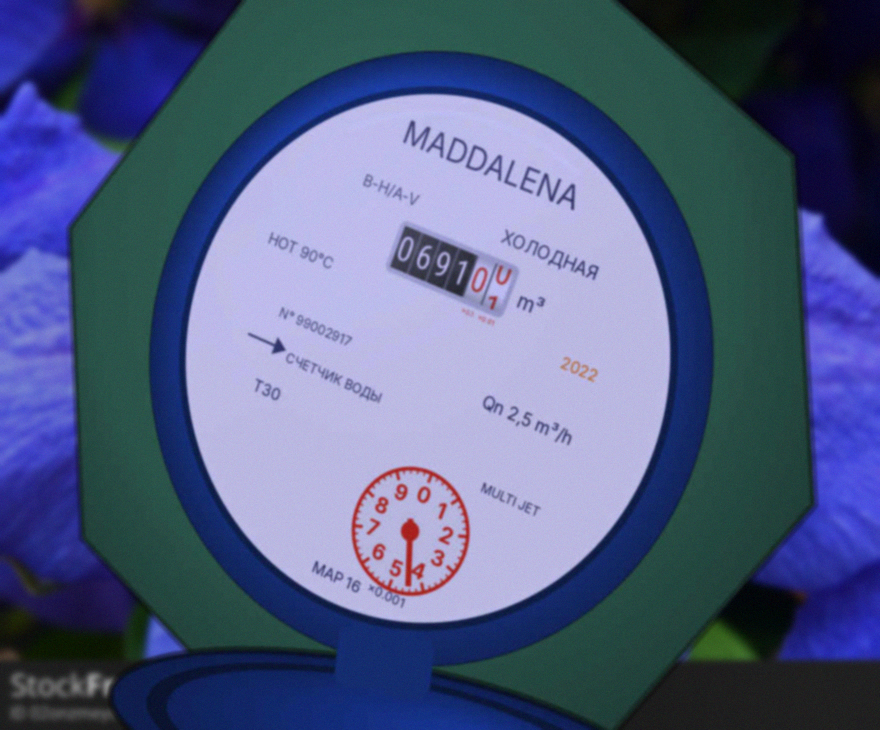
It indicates 691.004 m³
